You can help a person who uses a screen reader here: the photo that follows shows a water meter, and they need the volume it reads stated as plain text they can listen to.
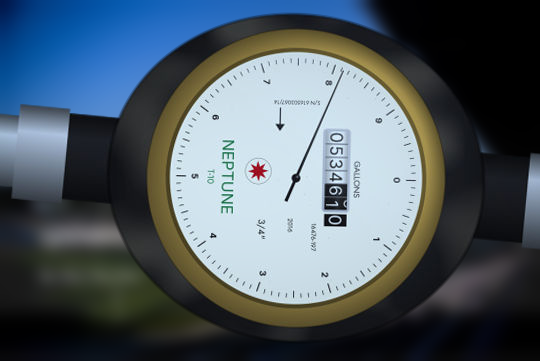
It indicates 534608.1 gal
